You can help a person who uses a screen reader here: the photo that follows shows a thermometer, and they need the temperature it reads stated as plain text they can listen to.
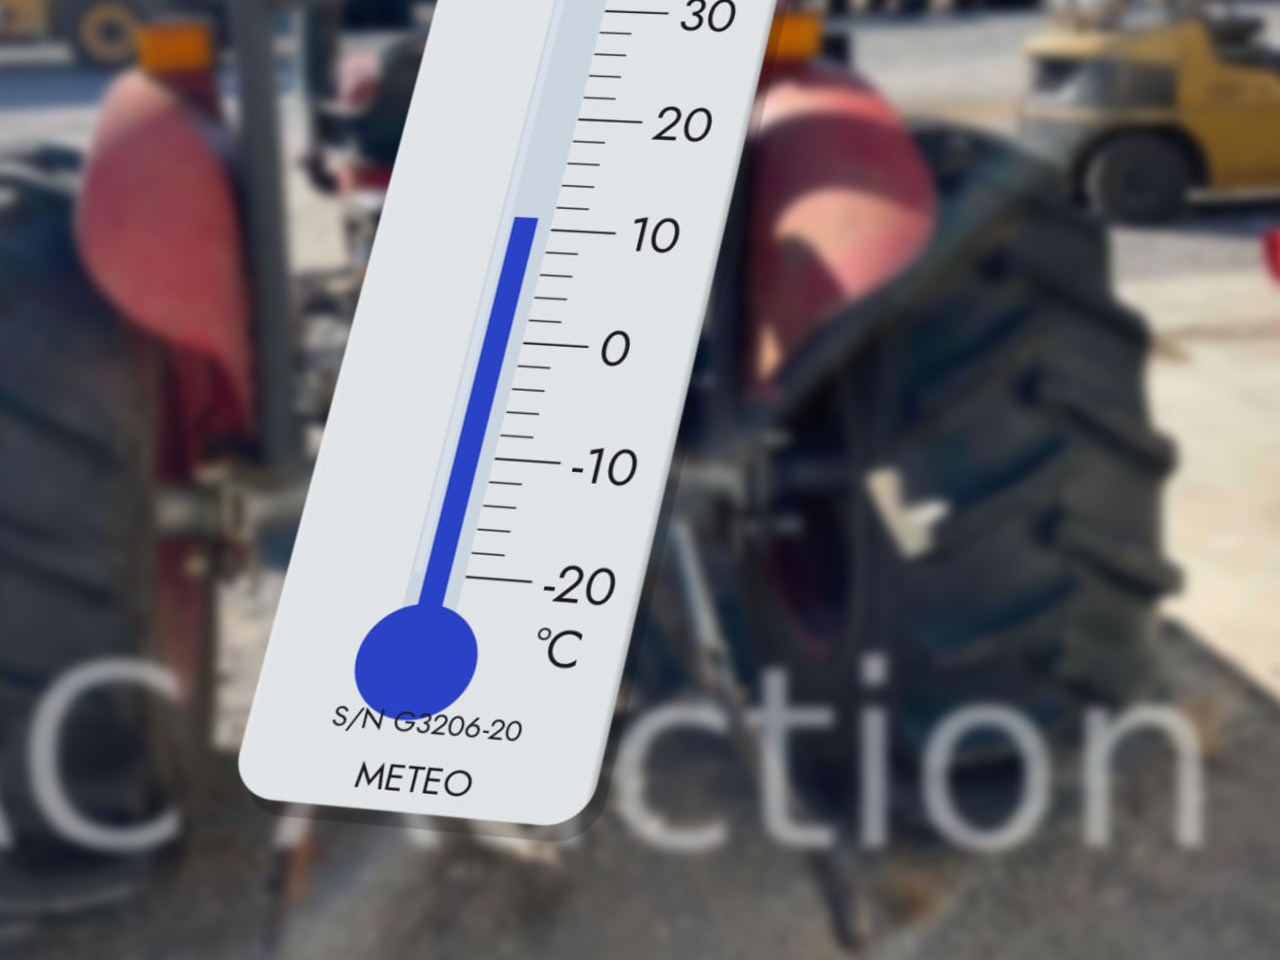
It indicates 11 °C
